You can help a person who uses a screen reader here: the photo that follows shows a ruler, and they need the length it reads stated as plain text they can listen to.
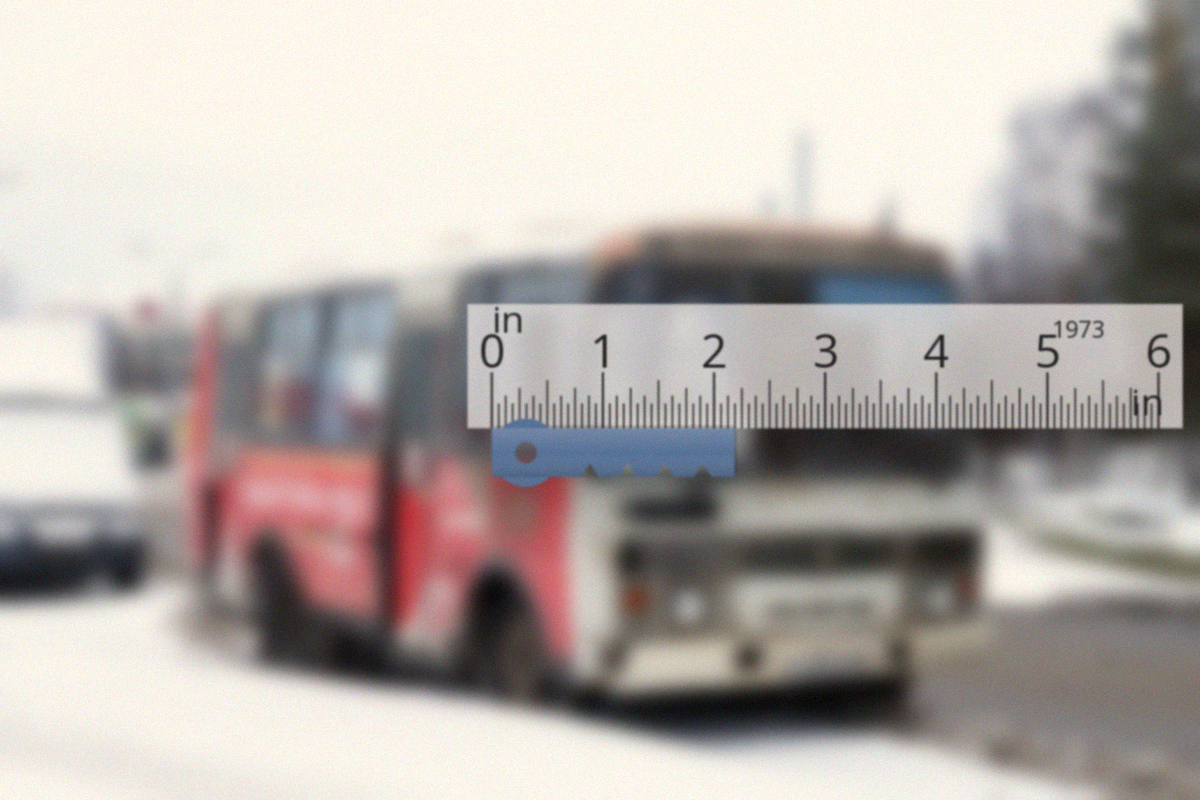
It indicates 2.1875 in
